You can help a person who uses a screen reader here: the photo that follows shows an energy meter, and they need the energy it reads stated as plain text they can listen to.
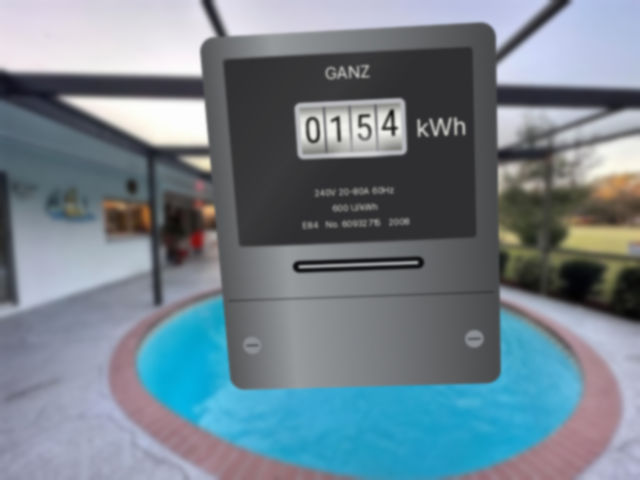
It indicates 154 kWh
